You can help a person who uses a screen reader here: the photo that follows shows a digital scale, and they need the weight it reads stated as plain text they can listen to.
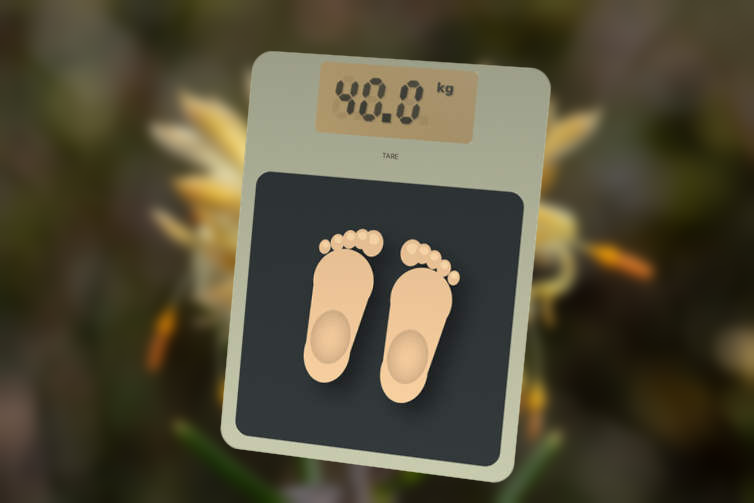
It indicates 40.0 kg
